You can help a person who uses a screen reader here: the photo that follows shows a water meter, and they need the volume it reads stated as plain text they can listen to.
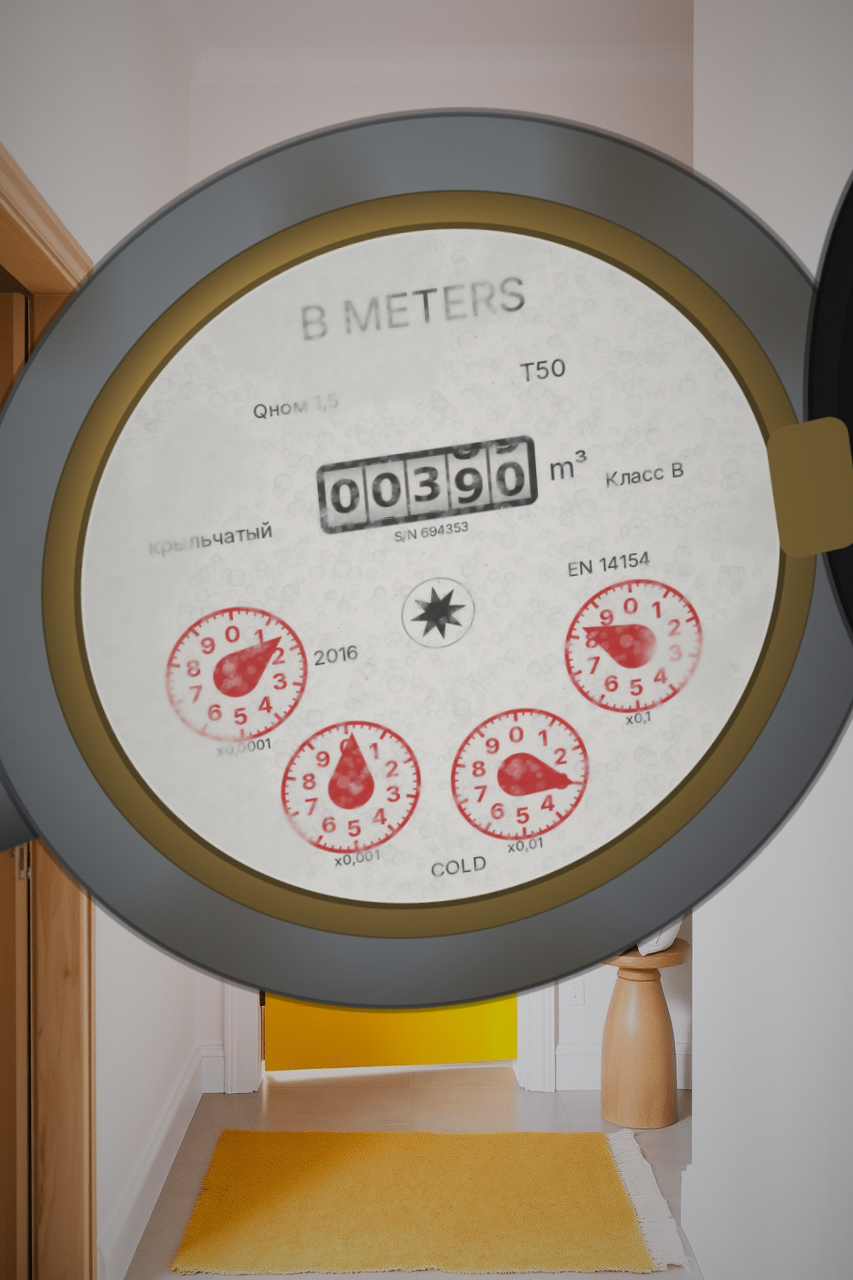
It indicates 389.8301 m³
